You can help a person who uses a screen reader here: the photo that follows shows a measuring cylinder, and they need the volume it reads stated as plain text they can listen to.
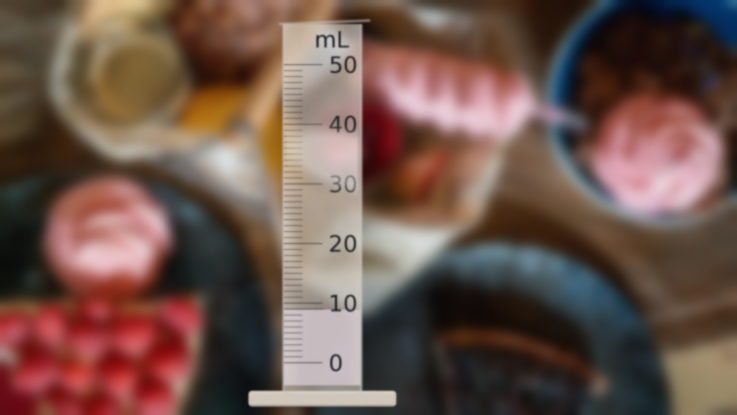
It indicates 9 mL
